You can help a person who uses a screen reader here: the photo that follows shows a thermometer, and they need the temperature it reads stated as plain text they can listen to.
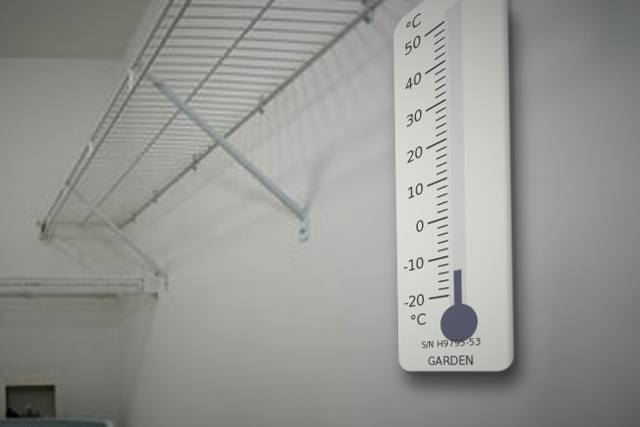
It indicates -14 °C
